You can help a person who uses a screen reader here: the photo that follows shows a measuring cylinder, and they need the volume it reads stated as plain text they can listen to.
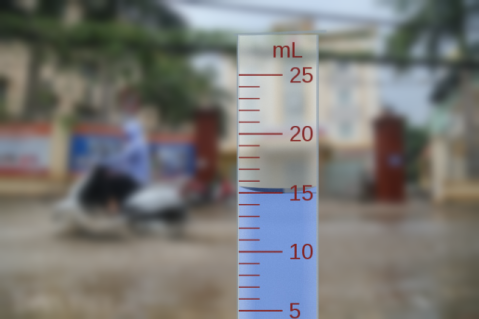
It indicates 15 mL
